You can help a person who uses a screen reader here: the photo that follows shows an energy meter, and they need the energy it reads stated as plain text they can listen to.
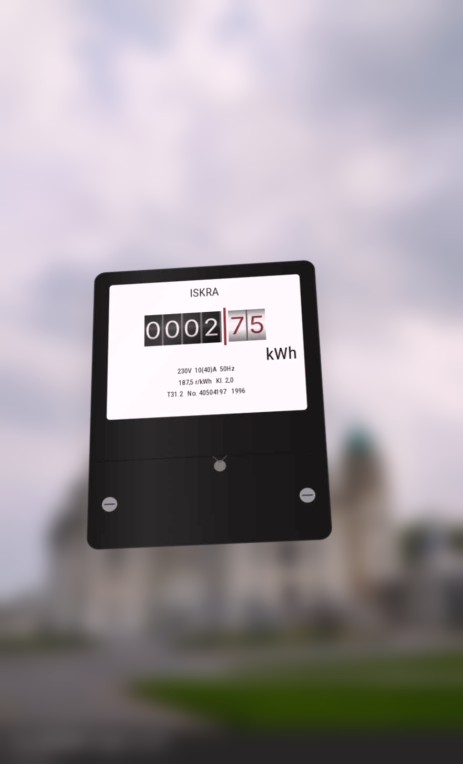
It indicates 2.75 kWh
